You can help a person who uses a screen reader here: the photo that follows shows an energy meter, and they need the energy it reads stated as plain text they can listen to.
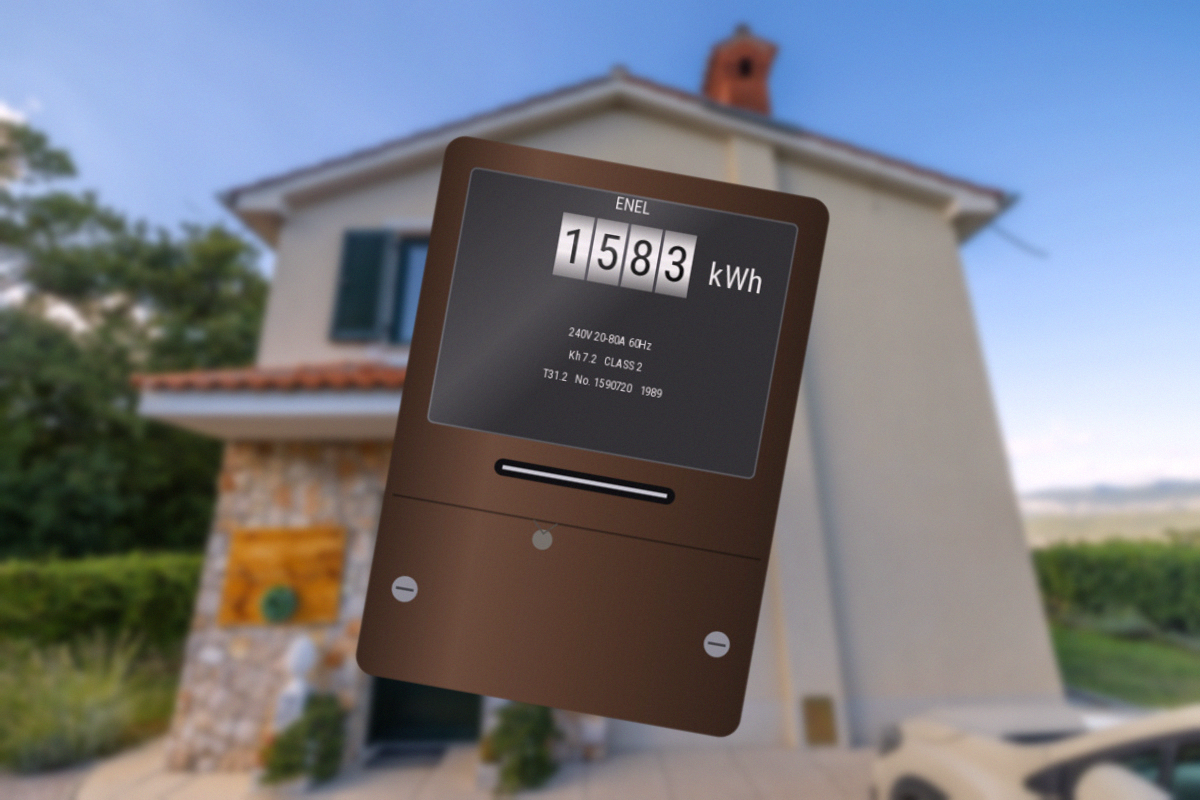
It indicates 1583 kWh
